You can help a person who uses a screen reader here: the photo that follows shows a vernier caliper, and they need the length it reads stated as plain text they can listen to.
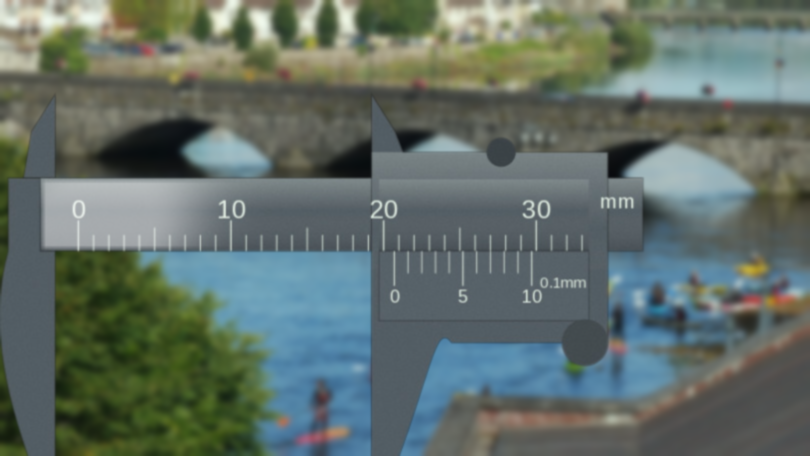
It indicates 20.7 mm
